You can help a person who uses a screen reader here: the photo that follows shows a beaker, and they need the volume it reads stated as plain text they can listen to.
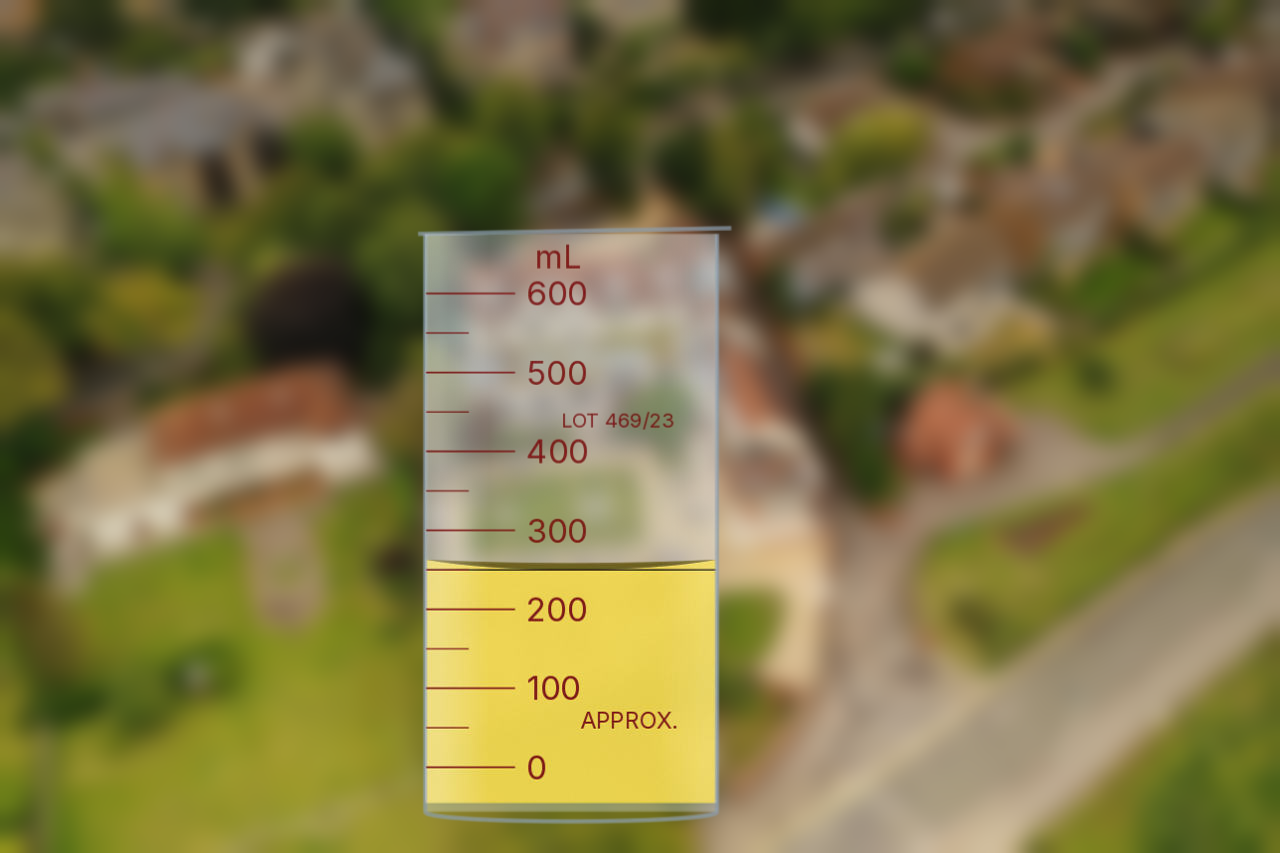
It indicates 250 mL
